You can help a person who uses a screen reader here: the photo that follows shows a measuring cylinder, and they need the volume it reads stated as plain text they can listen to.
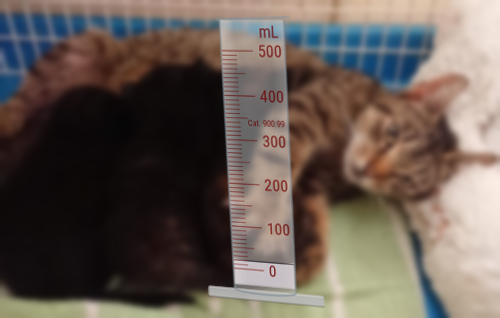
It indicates 20 mL
